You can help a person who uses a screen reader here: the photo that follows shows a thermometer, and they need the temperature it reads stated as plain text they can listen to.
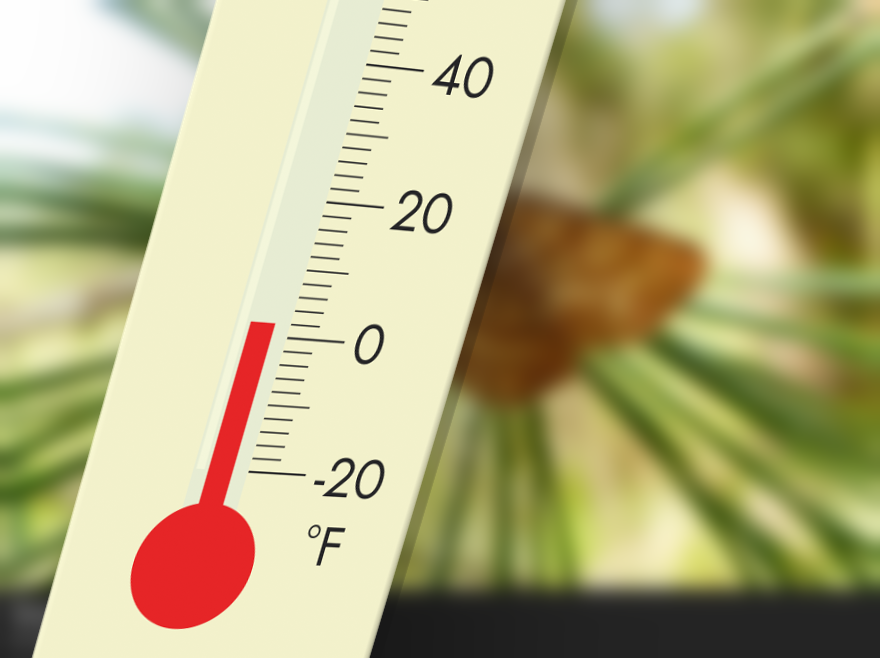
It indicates 2 °F
